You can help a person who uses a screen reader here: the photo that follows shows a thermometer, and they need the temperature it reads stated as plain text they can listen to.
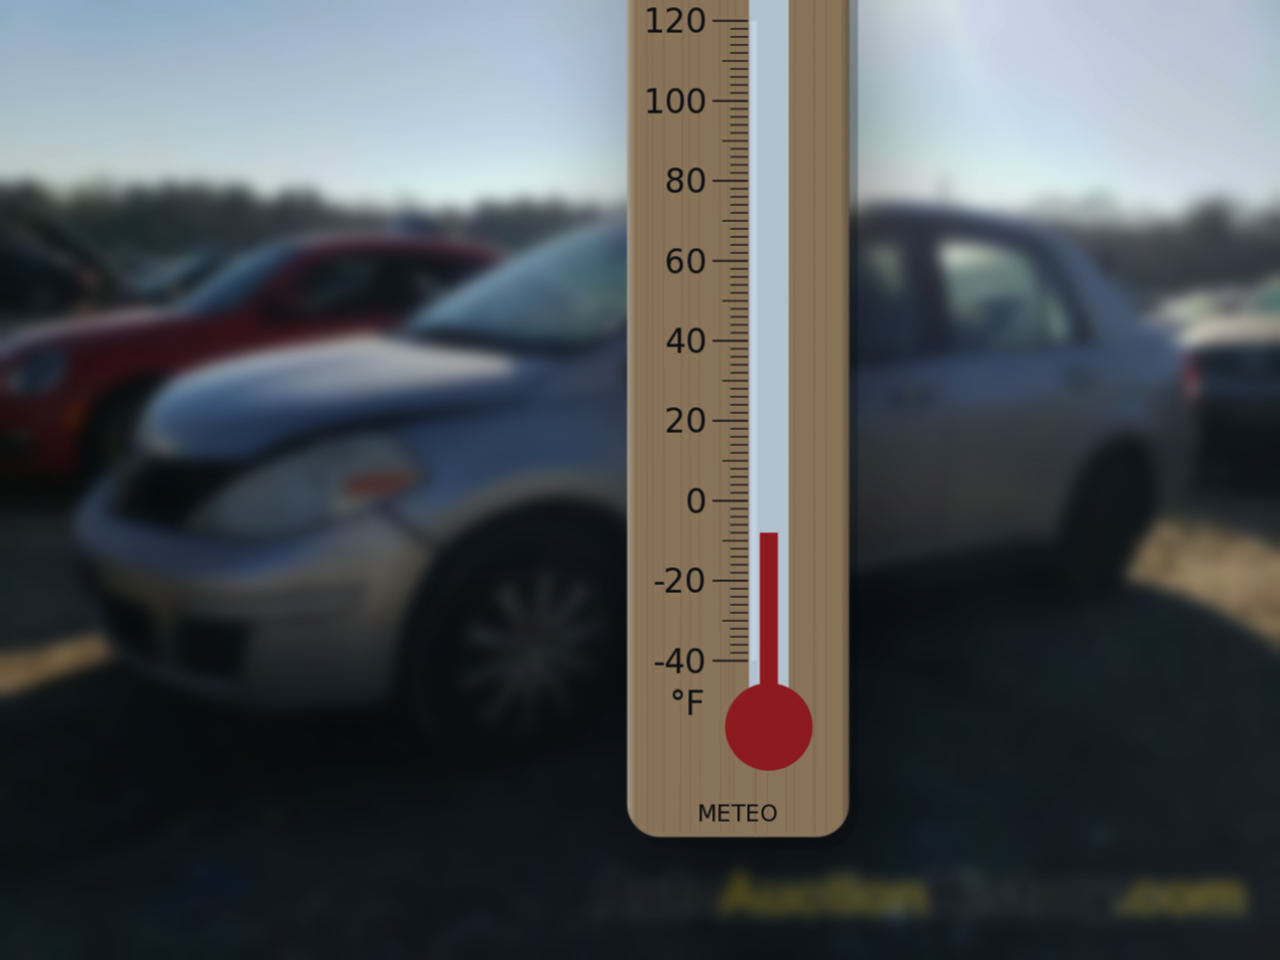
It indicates -8 °F
